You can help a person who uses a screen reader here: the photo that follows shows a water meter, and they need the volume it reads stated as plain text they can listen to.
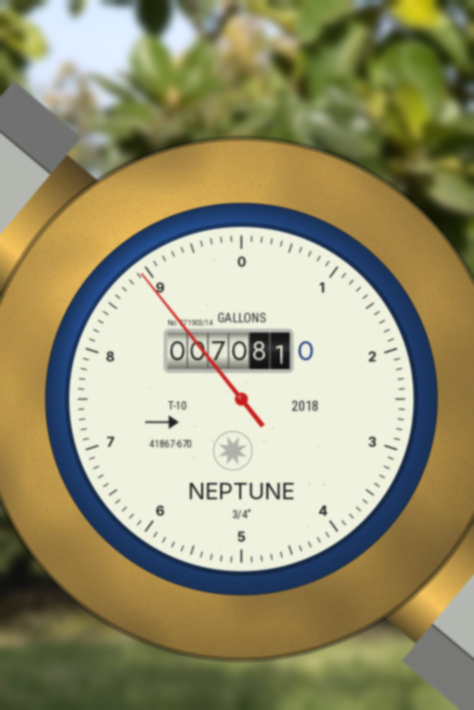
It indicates 70808.9 gal
